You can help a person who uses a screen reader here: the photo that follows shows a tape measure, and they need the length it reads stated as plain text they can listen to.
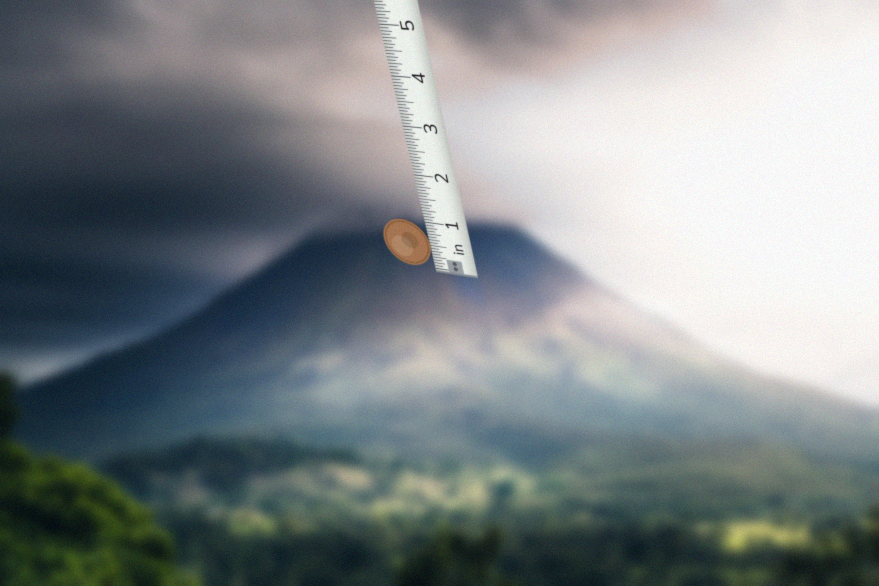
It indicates 1 in
